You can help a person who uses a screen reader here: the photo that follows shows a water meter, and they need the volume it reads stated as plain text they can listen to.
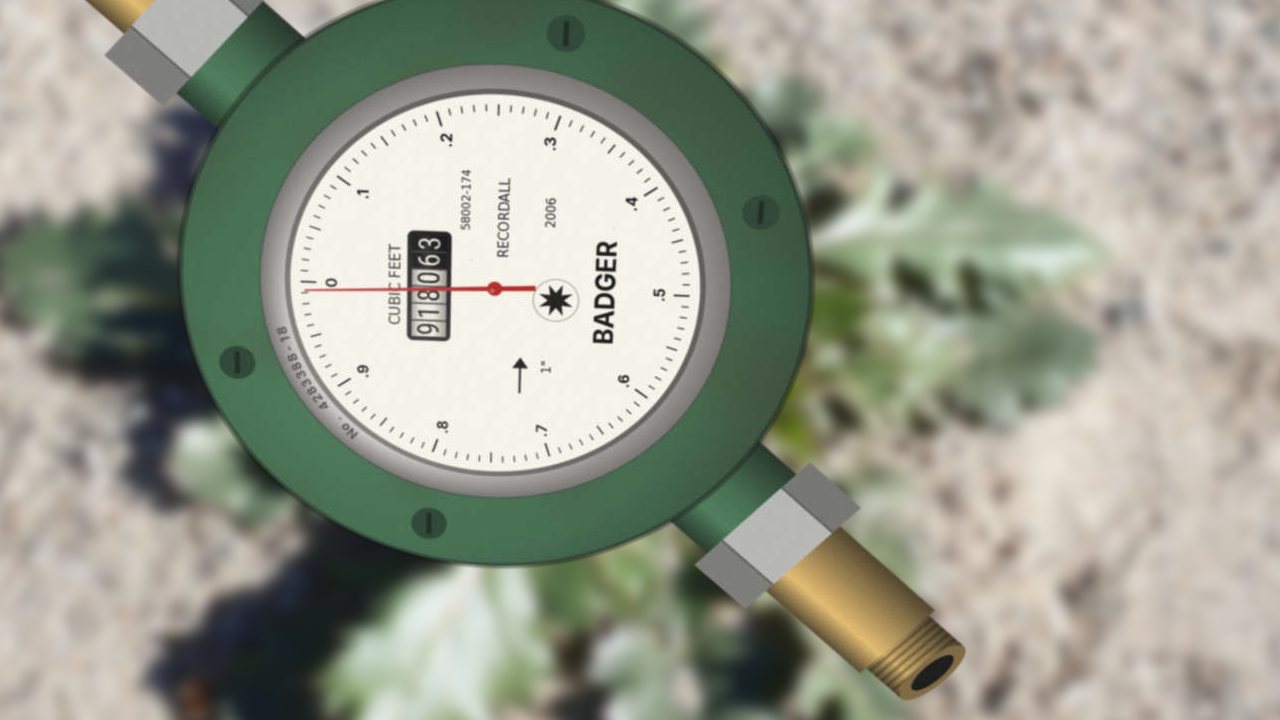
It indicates 918062.99 ft³
